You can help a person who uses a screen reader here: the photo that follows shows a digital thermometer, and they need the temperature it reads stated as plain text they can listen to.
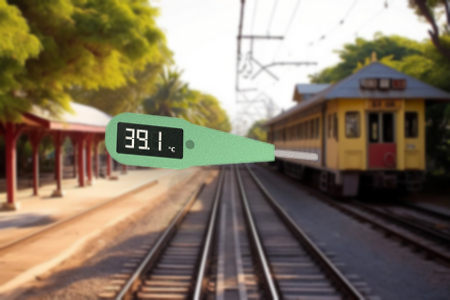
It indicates 39.1 °C
